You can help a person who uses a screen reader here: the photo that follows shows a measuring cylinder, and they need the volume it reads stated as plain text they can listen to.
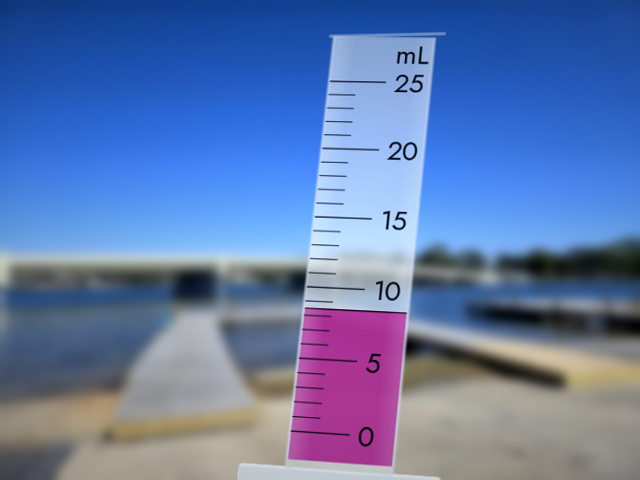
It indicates 8.5 mL
